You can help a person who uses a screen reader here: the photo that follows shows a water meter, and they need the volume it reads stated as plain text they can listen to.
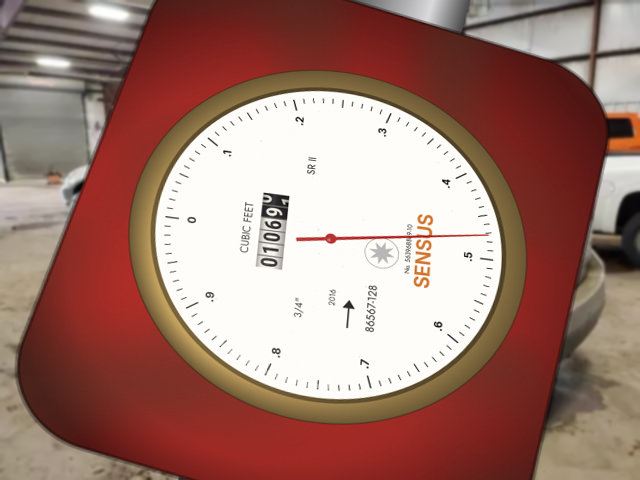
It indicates 10690.47 ft³
